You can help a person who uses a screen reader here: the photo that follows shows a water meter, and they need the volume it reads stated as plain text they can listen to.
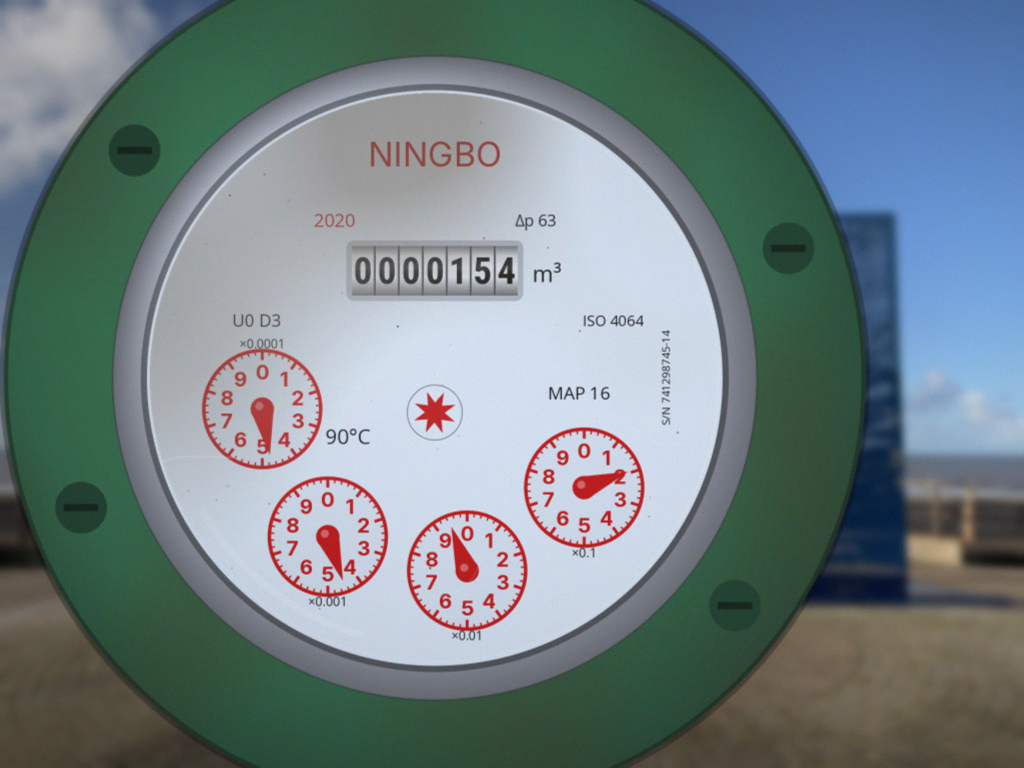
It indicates 154.1944 m³
